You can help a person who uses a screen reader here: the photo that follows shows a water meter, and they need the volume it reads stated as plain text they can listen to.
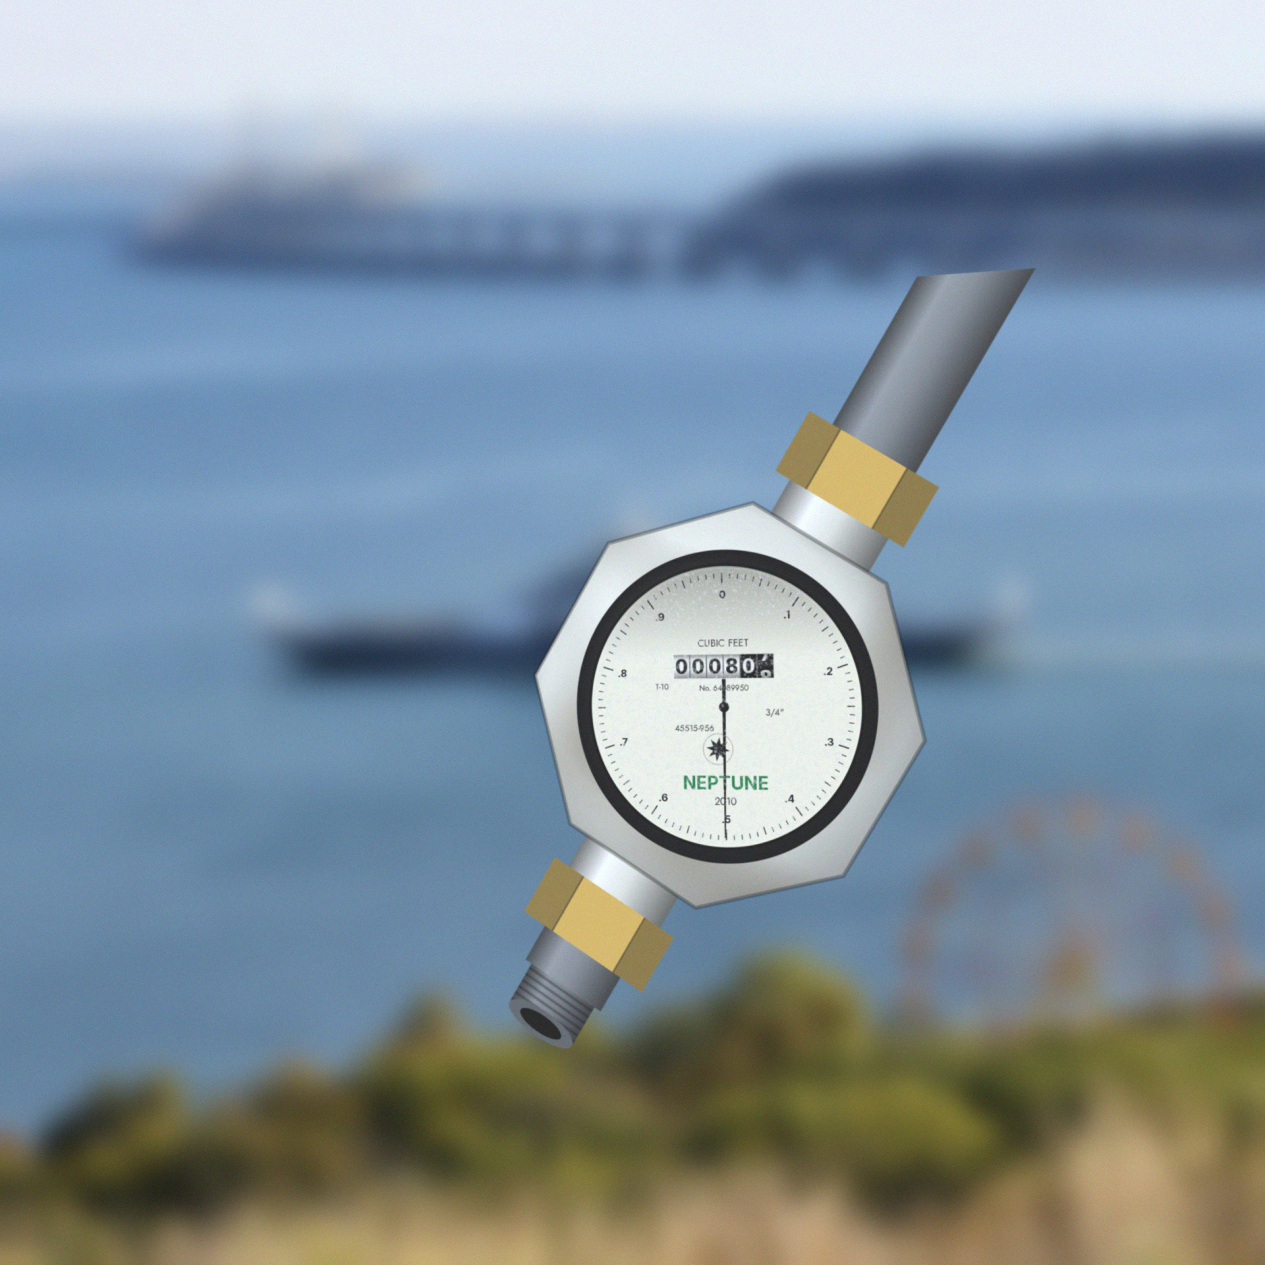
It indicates 807.50 ft³
